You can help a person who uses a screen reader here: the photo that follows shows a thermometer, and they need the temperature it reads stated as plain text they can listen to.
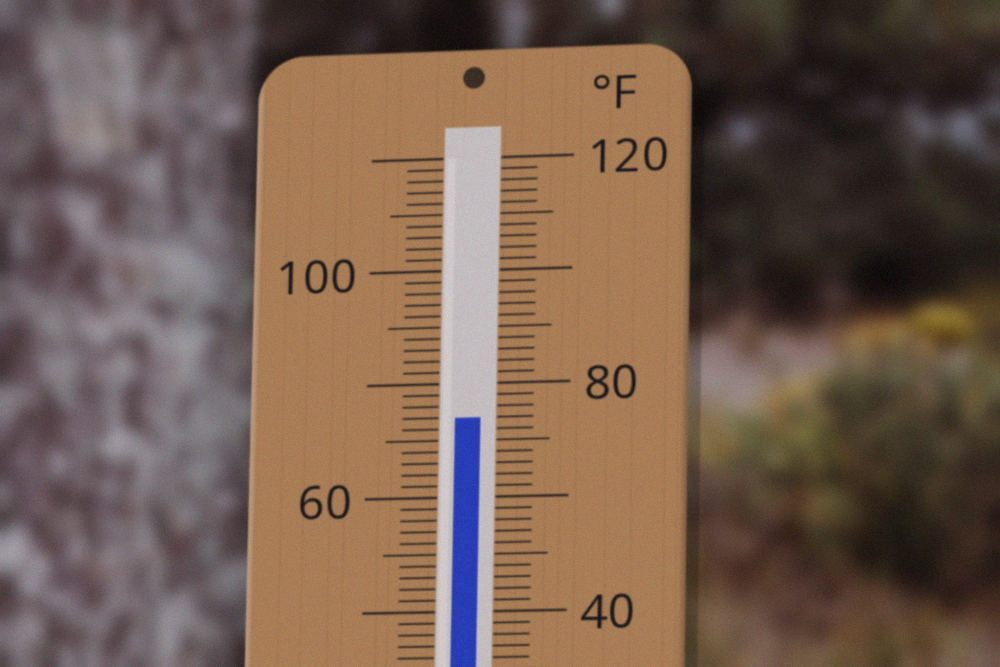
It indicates 74 °F
